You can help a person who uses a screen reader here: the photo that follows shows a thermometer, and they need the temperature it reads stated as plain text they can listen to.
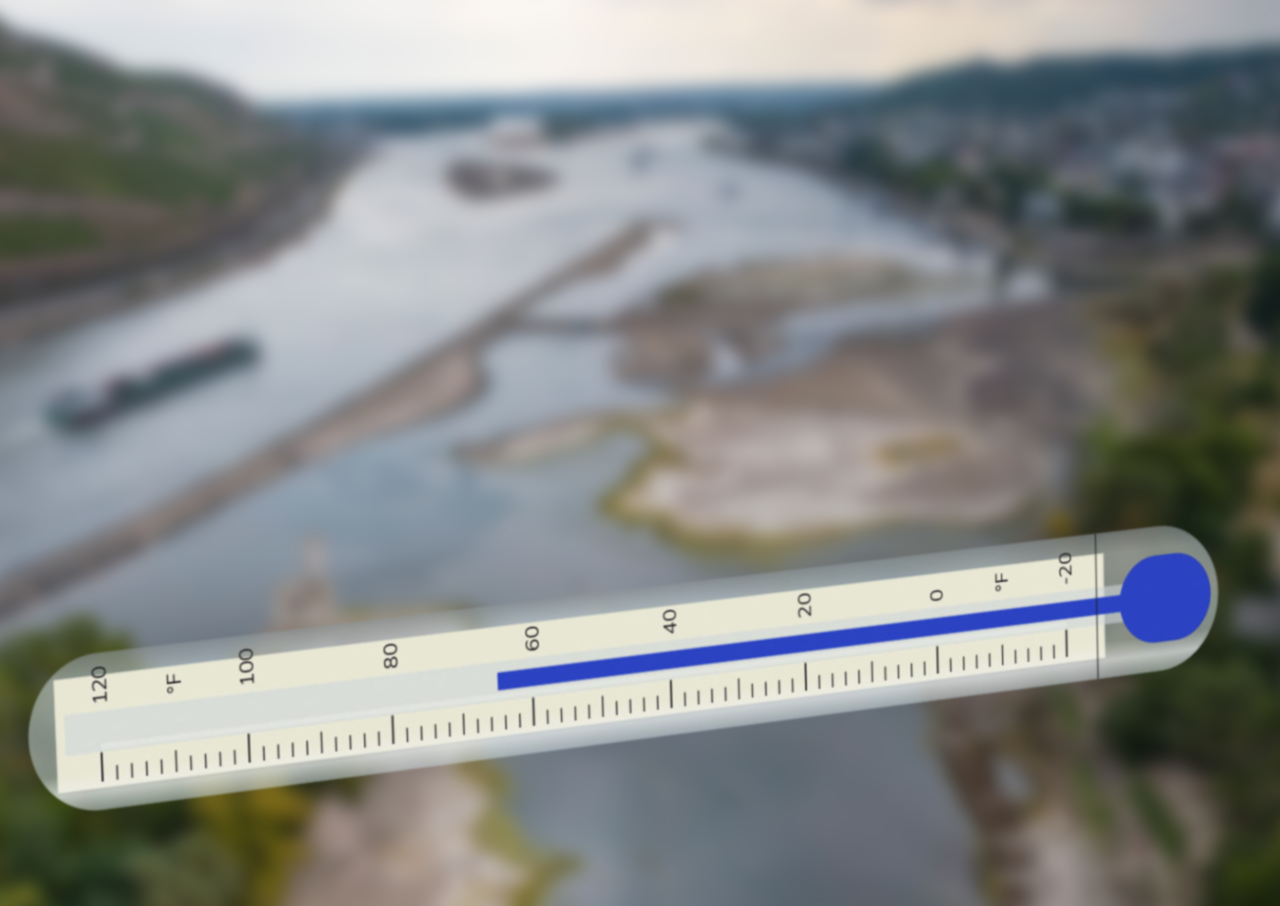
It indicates 65 °F
